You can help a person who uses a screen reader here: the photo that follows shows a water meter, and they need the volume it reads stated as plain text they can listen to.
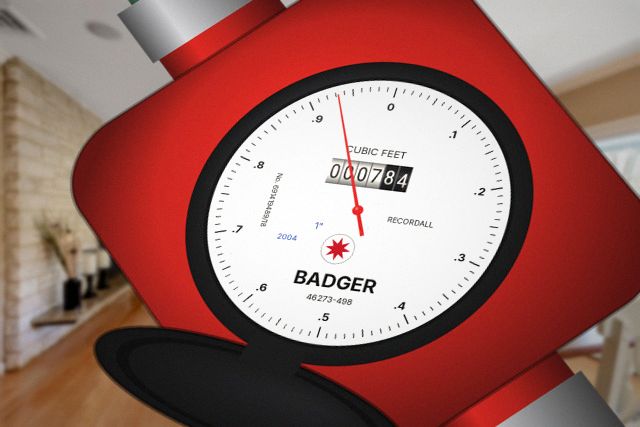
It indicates 783.93 ft³
